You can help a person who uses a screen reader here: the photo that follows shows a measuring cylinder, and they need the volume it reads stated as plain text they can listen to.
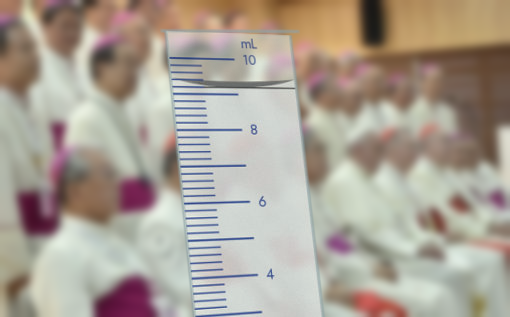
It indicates 9.2 mL
